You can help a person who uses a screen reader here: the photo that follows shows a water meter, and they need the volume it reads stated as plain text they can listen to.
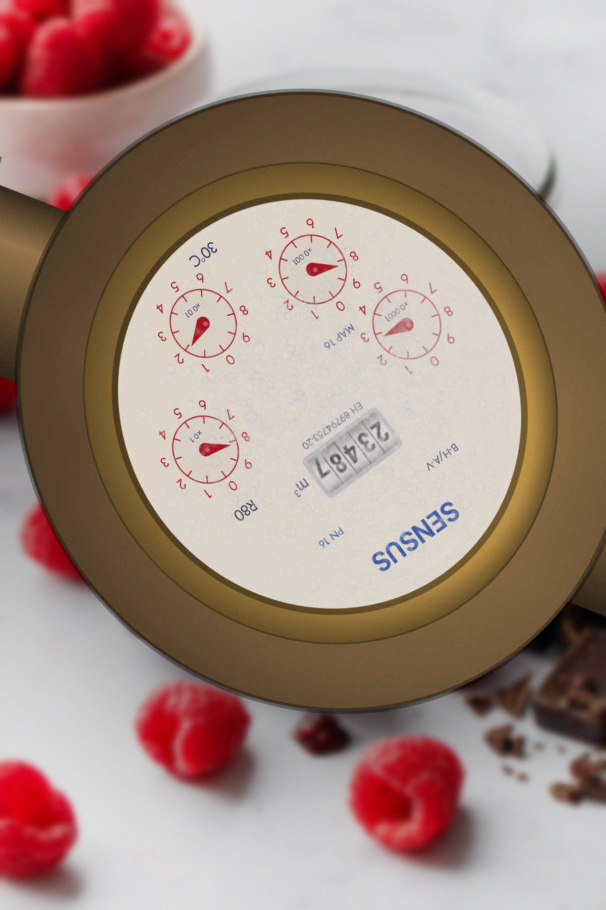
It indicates 23486.8182 m³
